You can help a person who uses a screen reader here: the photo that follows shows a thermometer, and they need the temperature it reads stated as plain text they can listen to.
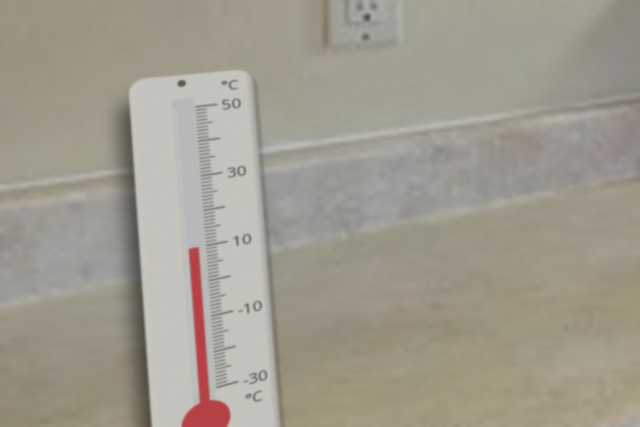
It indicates 10 °C
